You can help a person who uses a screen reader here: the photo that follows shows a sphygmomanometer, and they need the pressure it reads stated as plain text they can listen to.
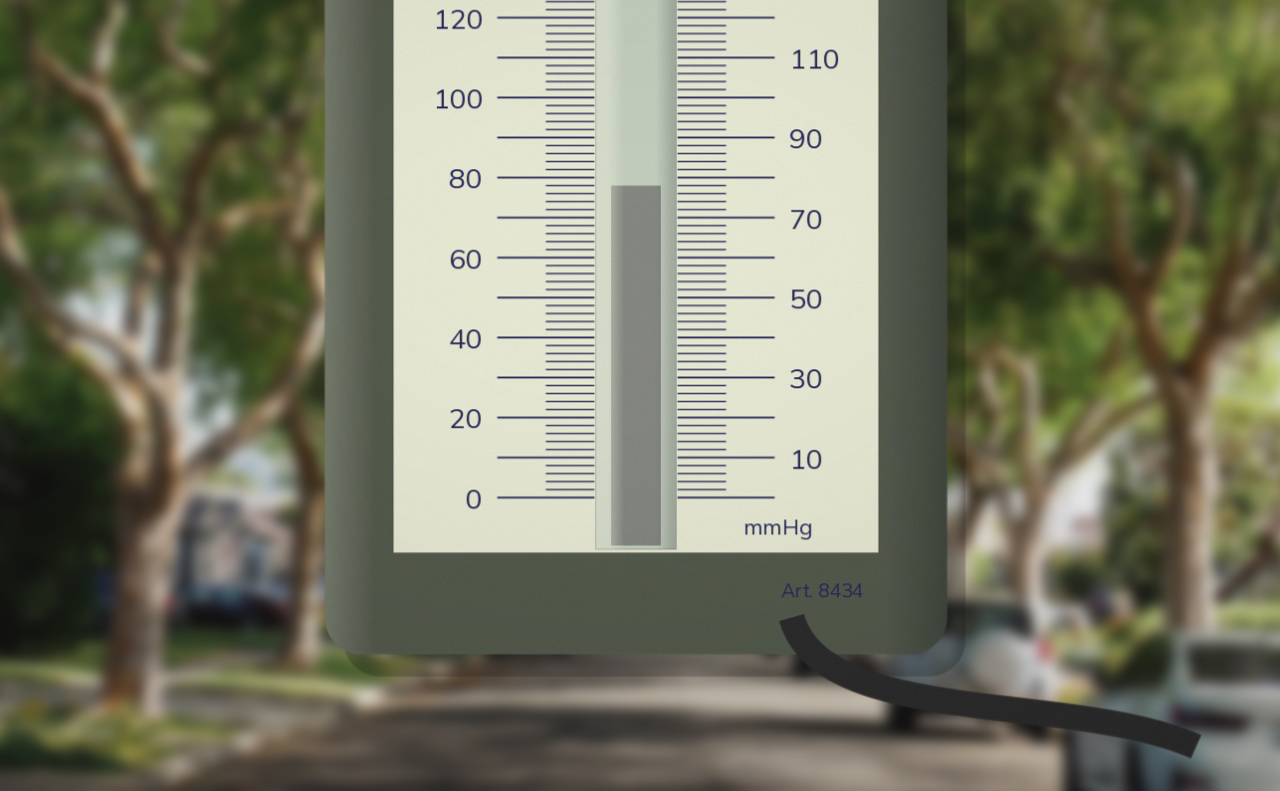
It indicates 78 mmHg
